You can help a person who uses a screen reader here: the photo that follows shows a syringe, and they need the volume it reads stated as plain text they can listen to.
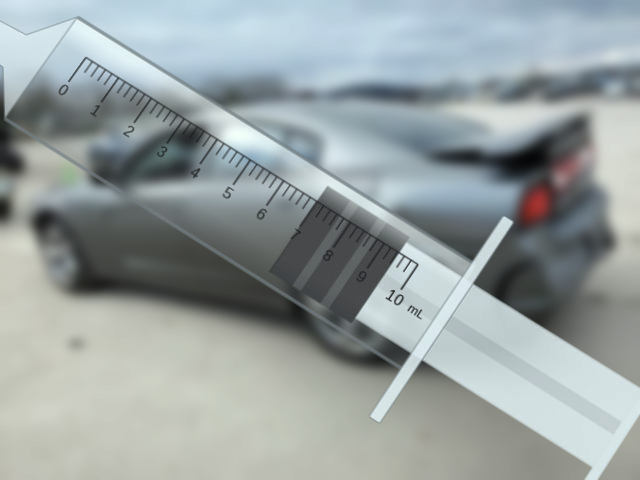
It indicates 7 mL
